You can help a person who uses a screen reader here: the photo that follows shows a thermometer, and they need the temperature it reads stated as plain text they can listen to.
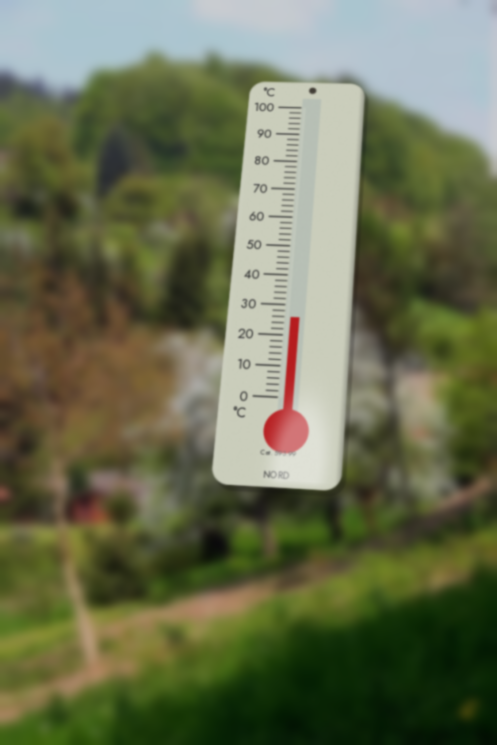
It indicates 26 °C
